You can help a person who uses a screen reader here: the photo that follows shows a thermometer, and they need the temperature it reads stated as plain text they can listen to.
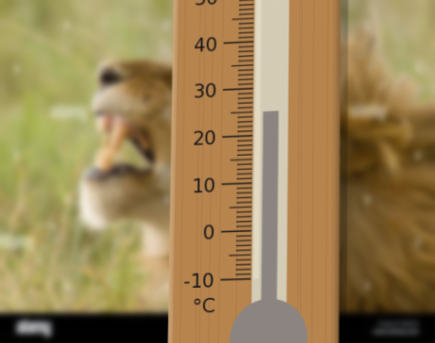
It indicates 25 °C
